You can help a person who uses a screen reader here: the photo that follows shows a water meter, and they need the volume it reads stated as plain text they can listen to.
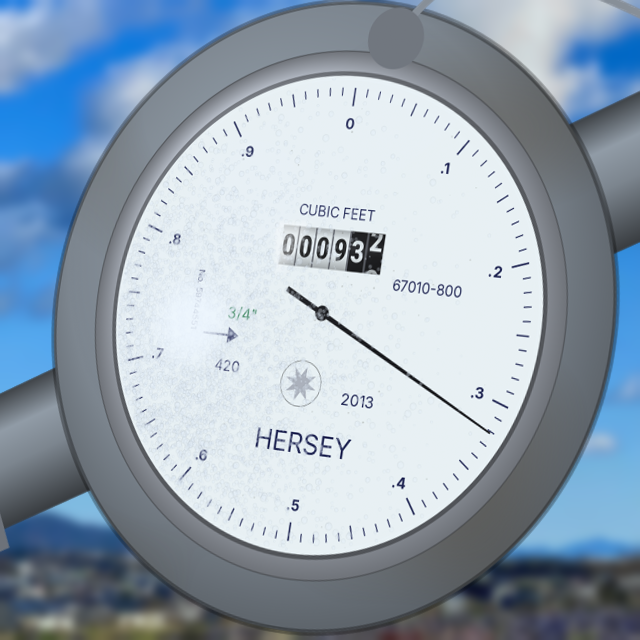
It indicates 932.32 ft³
